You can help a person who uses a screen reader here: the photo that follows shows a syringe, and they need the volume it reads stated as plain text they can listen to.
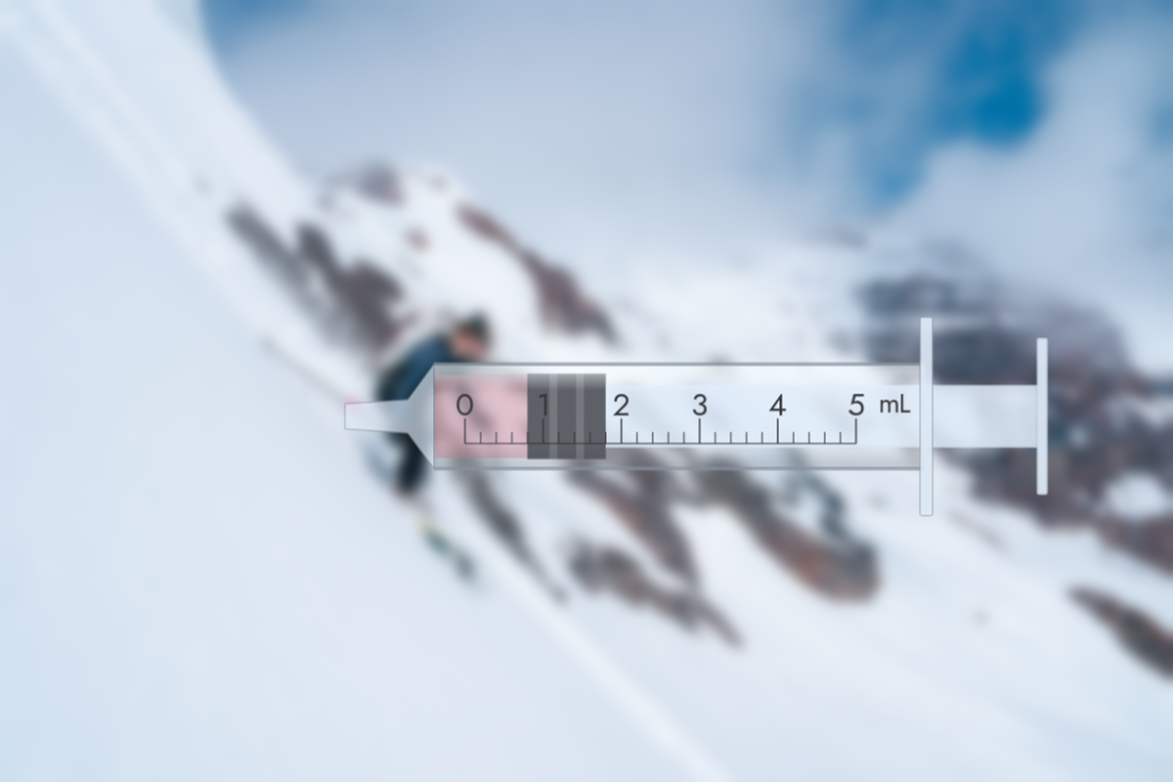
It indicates 0.8 mL
